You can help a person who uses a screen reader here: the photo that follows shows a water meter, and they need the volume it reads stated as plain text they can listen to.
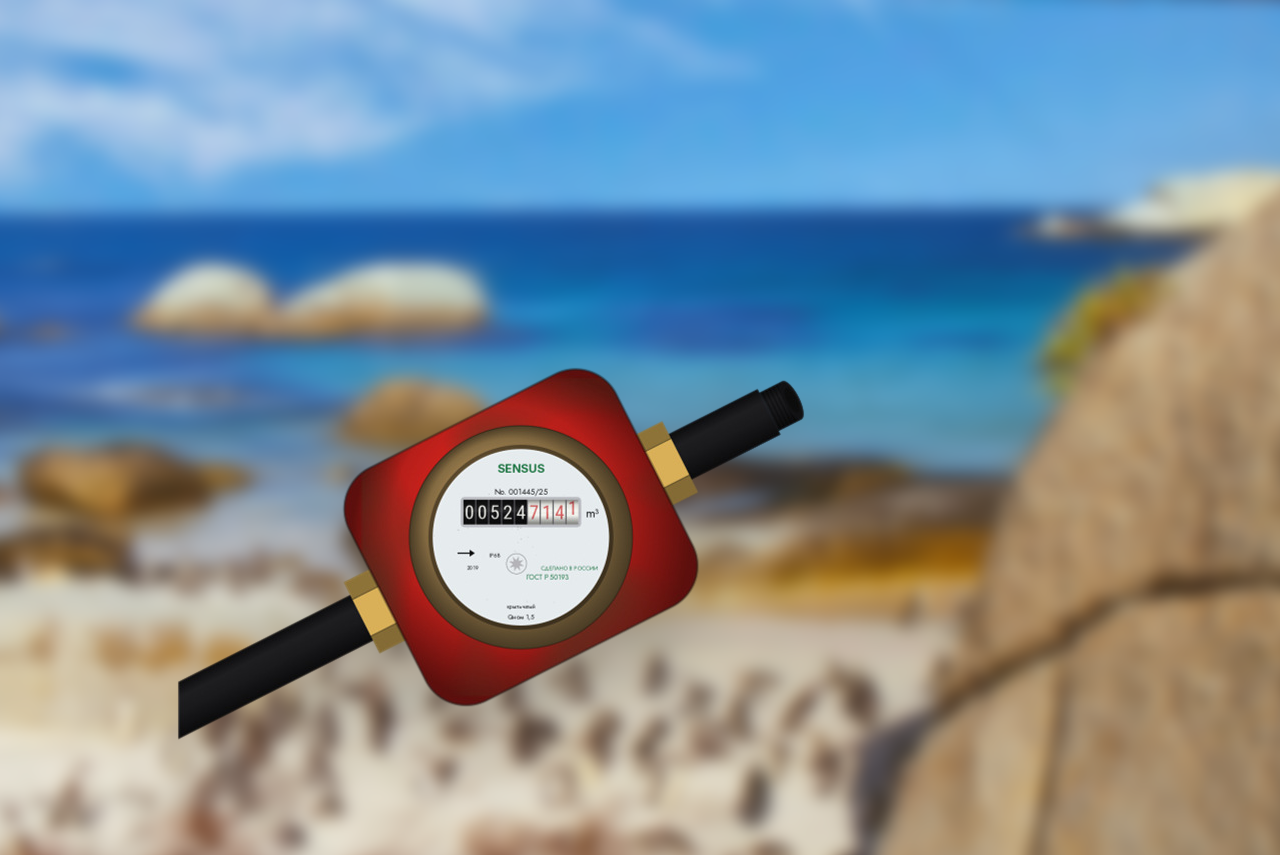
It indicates 524.7141 m³
